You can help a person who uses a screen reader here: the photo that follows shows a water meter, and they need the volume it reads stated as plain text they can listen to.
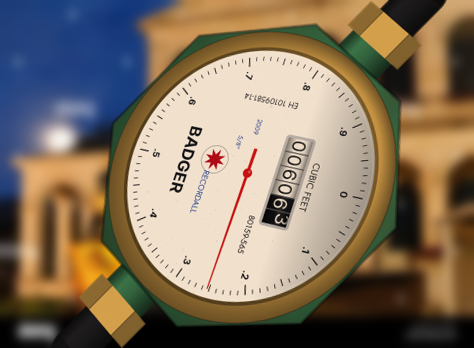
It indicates 6063.25 ft³
